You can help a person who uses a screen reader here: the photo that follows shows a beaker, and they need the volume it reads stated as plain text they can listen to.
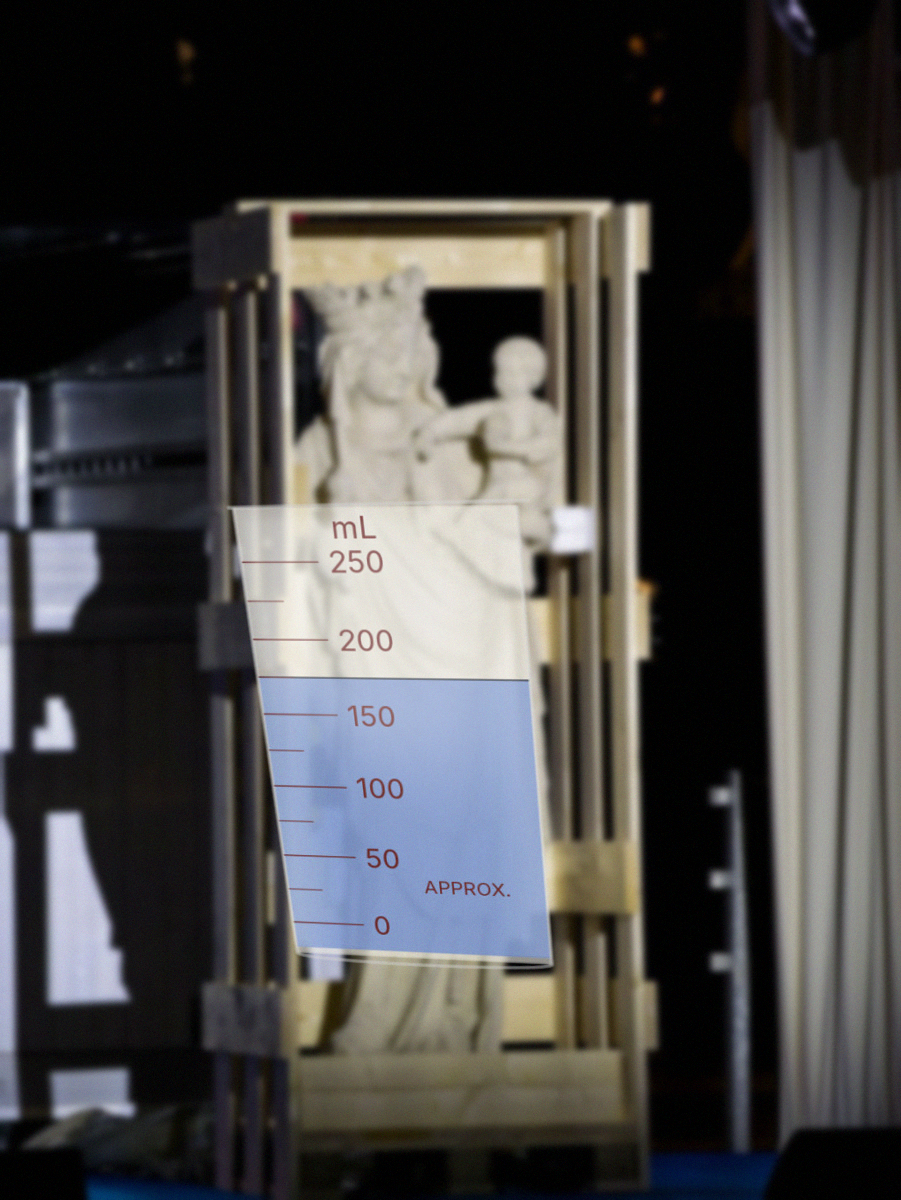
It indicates 175 mL
